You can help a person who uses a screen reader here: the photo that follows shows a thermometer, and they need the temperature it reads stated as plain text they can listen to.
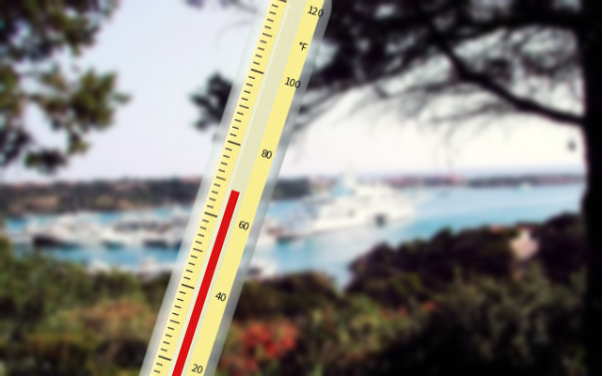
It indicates 68 °F
